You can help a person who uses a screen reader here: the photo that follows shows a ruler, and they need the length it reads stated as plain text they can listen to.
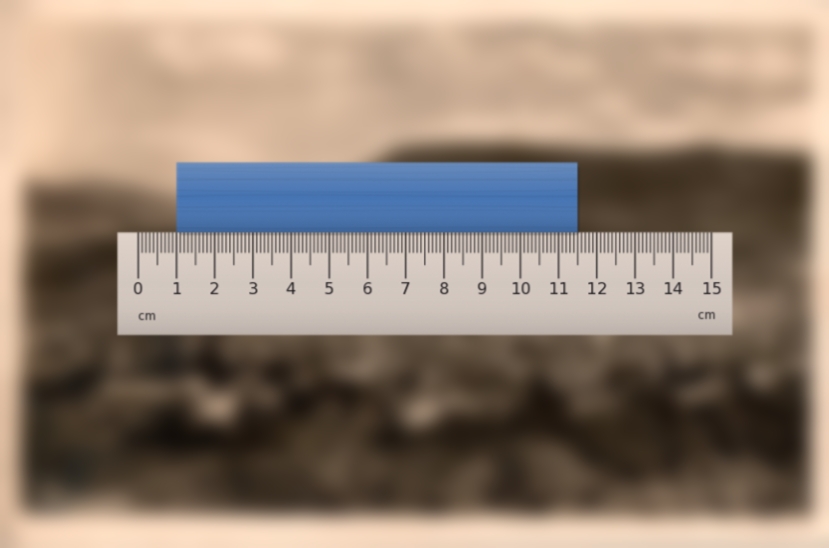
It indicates 10.5 cm
